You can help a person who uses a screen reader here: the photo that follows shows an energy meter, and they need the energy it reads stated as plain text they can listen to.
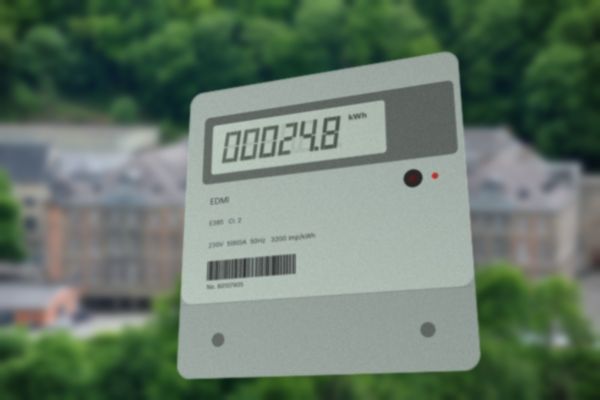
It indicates 24.8 kWh
